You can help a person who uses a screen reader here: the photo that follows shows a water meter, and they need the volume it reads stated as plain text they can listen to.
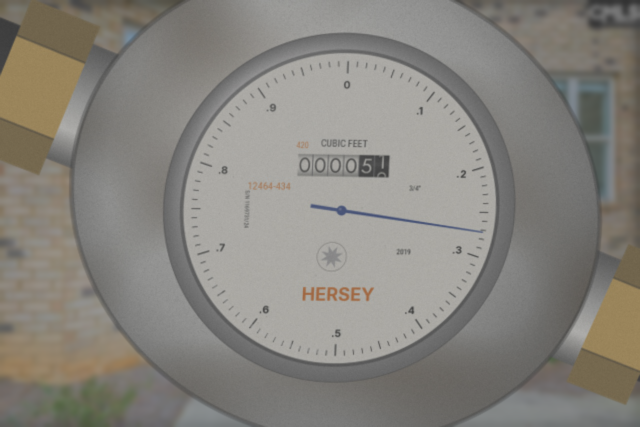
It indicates 51.27 ft³
